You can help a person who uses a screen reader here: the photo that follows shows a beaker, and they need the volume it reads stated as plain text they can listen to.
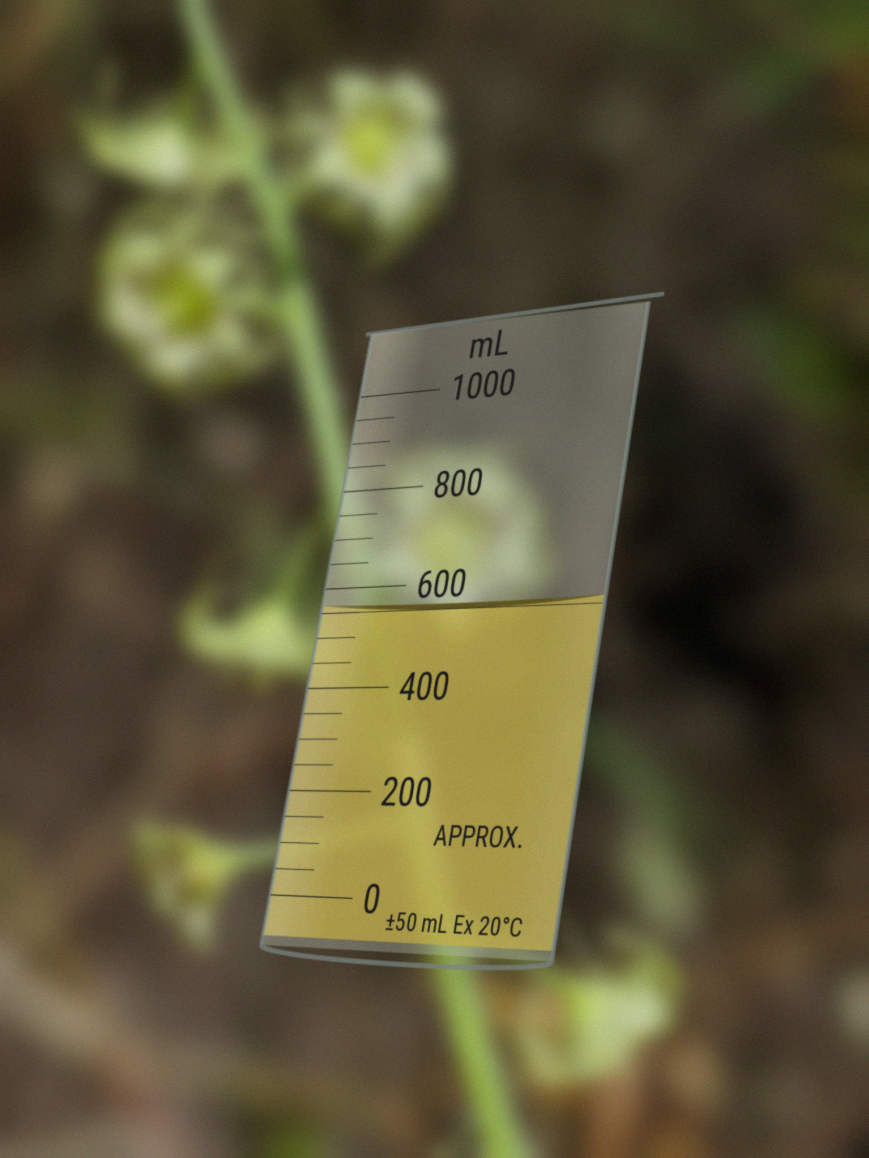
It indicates 550 mL
